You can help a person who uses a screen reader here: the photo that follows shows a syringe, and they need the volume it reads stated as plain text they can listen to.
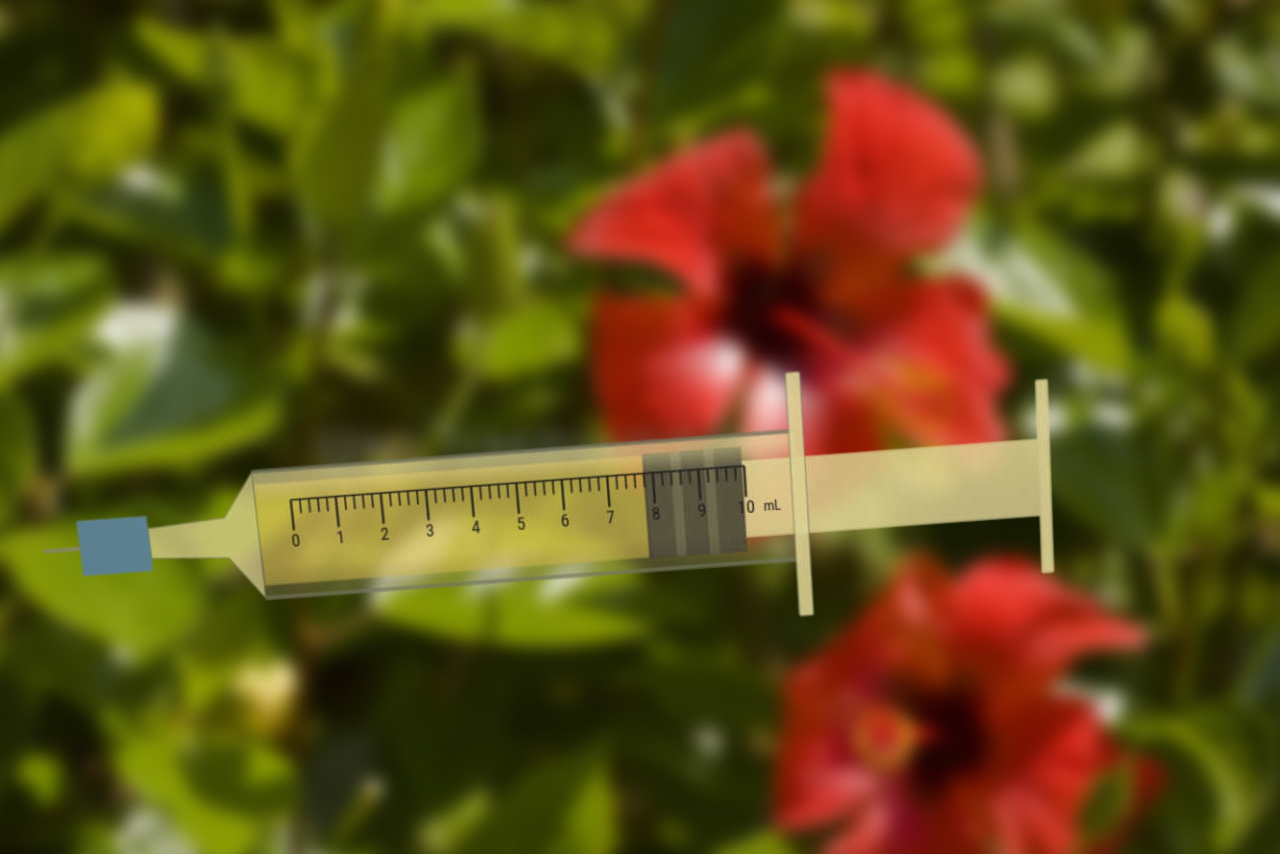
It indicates 7.8 mL
